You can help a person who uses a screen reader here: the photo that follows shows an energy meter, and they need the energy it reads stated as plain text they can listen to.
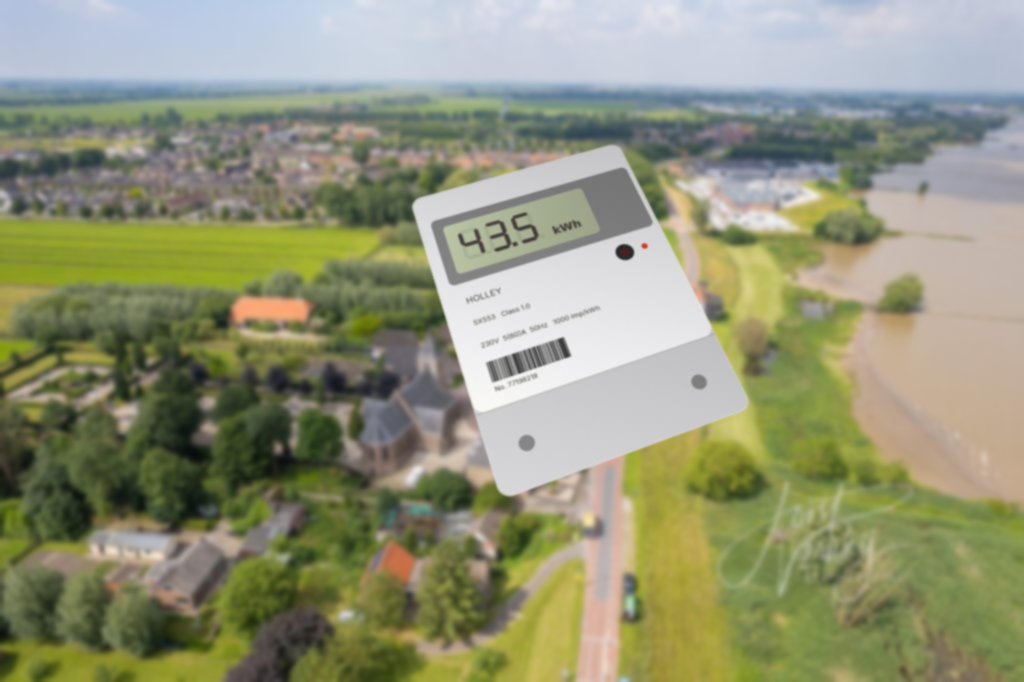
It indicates 43.5 kWh
